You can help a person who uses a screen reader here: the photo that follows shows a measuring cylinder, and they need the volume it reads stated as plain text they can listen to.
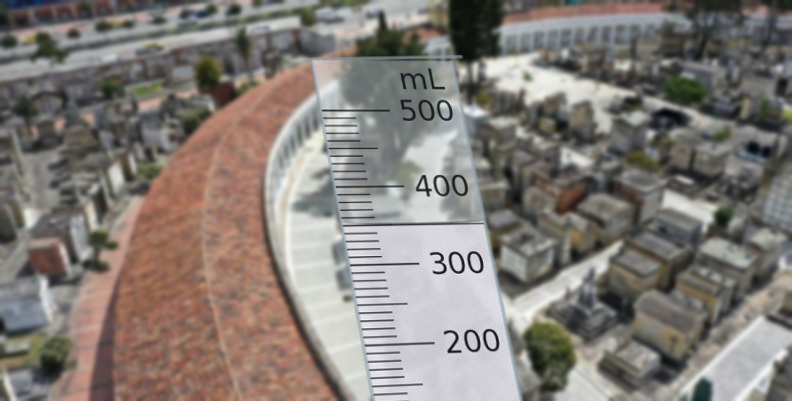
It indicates 350 mL
